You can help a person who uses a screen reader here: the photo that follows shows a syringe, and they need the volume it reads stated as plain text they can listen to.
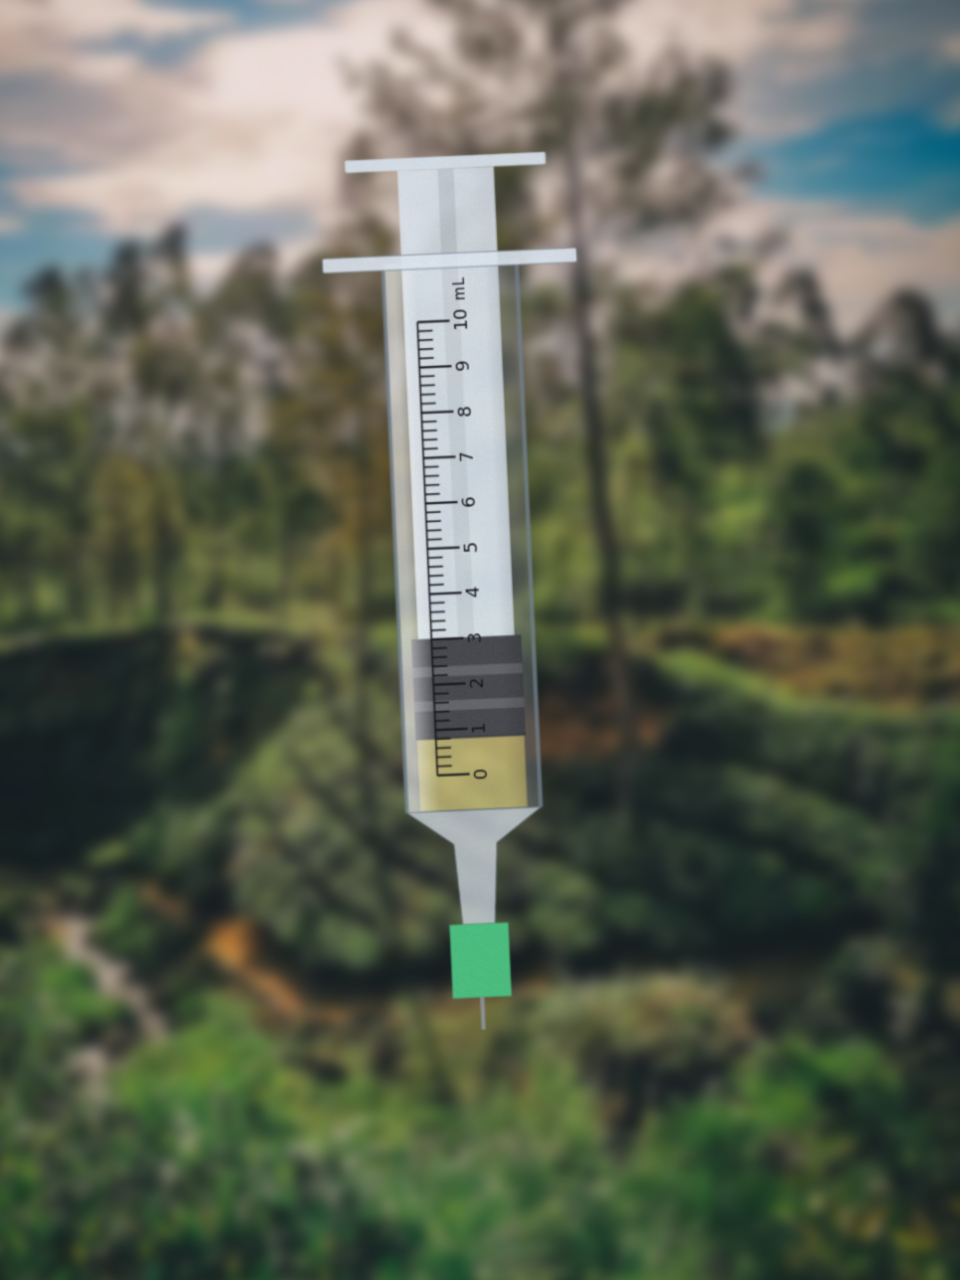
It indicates 0.8 mL
